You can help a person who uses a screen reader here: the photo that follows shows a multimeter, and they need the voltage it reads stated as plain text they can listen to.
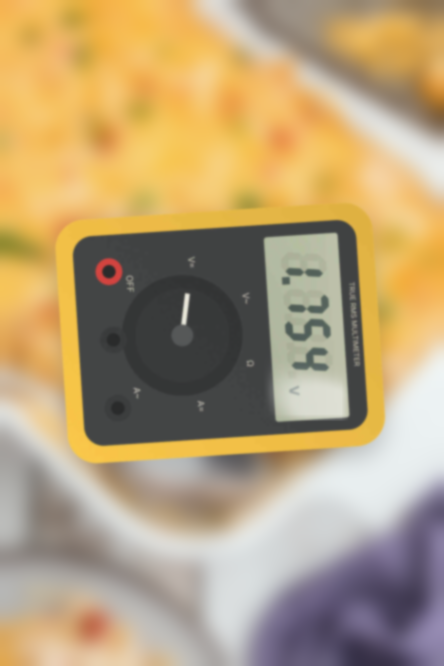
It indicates 1.754 V
